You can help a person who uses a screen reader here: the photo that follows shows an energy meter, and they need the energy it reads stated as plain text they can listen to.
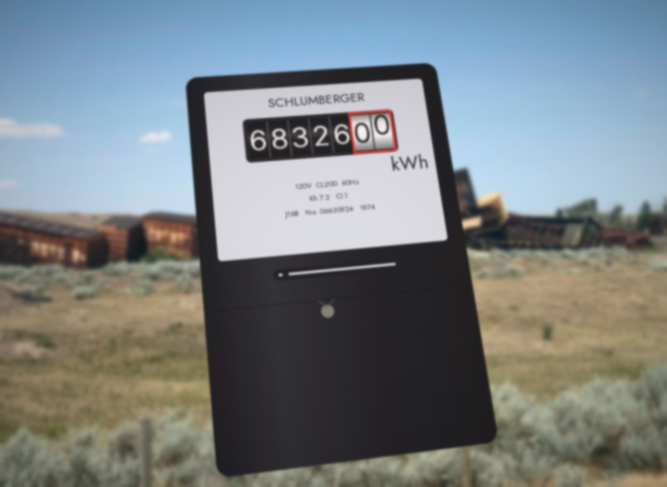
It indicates 68326.00 kWh
